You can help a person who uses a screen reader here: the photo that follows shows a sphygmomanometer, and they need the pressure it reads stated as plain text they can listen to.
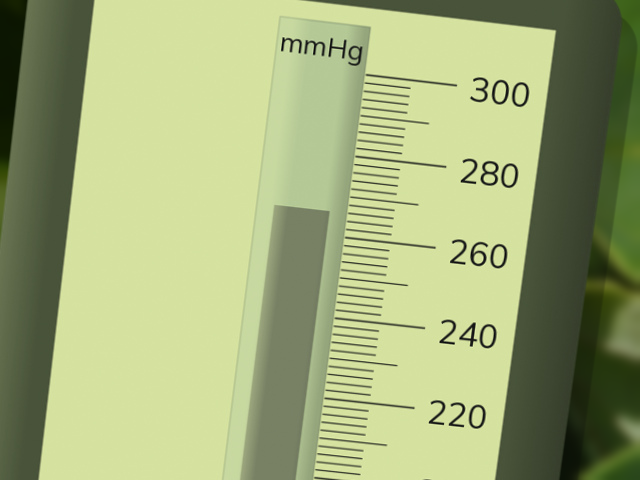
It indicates 266 mmHg
